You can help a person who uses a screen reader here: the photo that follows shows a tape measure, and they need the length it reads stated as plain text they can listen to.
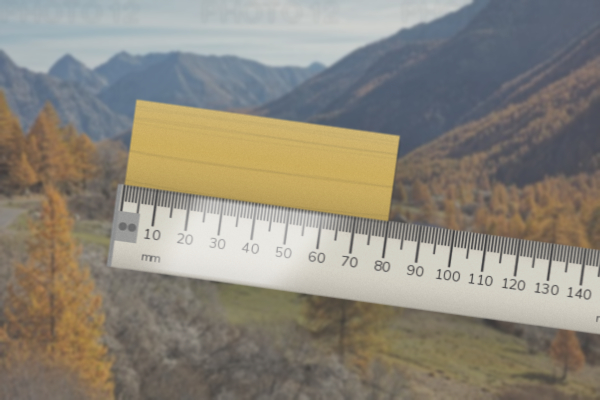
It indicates 80 mm
